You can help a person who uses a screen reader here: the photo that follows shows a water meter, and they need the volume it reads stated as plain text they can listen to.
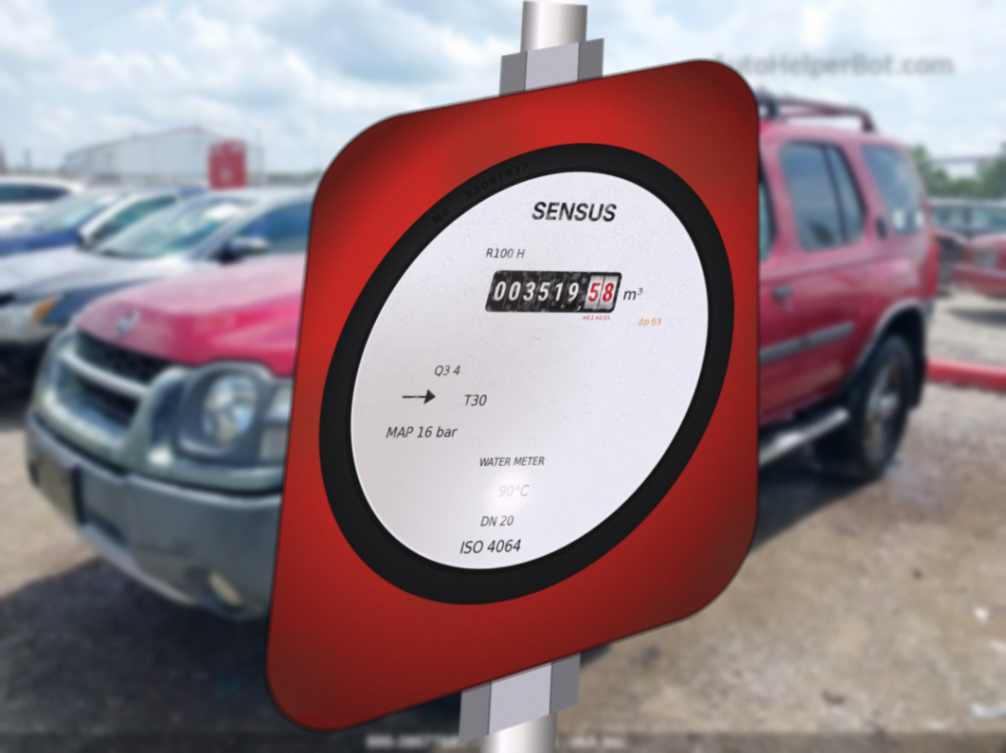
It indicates 3519.58 m³
